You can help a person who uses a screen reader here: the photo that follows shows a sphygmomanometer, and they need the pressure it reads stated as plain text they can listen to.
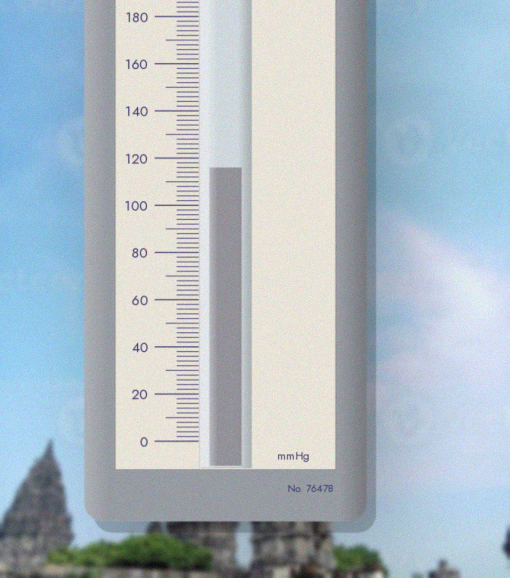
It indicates 116 mmHg
